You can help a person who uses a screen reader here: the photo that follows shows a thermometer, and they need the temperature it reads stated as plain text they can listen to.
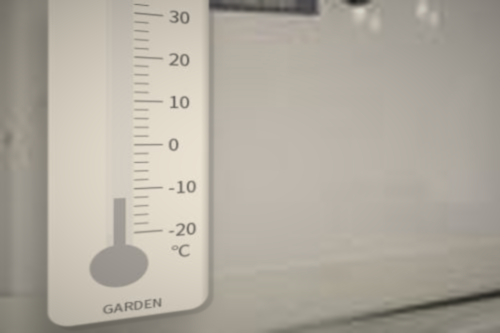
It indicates -12 °C
